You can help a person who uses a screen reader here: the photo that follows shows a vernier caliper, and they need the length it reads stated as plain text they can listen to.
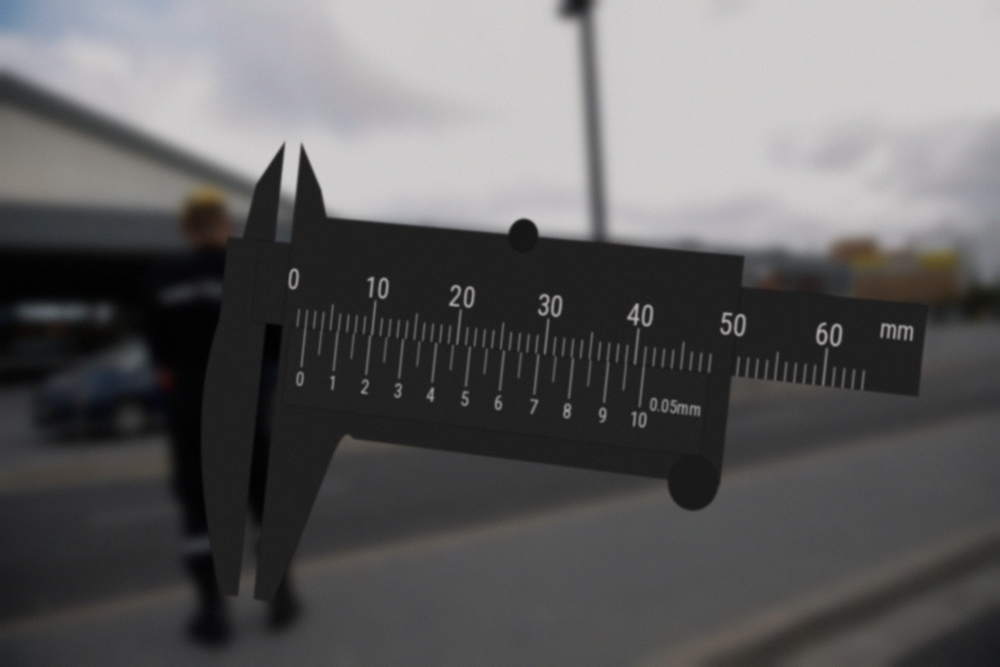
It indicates 2.0 mm
